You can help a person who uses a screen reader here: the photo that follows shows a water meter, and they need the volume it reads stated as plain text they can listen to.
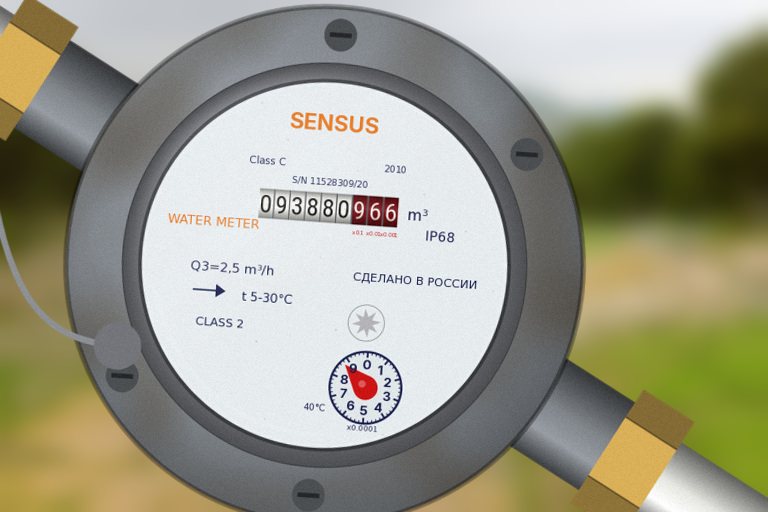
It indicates 93880.9668 m³
